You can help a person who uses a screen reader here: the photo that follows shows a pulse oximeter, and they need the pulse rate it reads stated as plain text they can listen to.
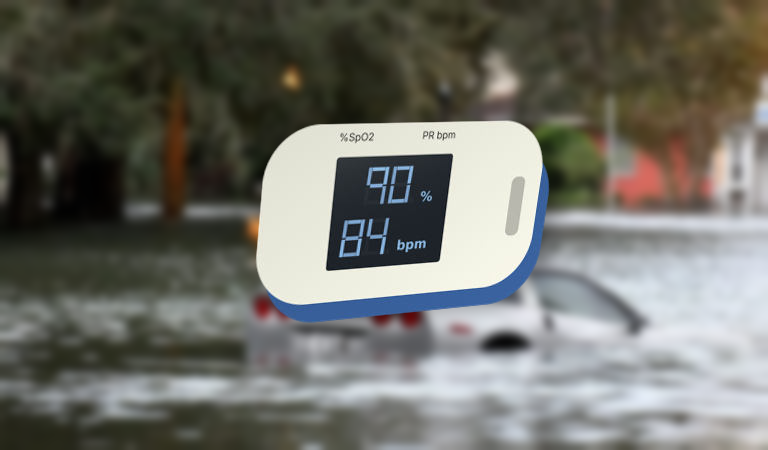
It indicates 84 bpm
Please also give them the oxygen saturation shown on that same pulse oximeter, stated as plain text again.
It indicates 90 %
